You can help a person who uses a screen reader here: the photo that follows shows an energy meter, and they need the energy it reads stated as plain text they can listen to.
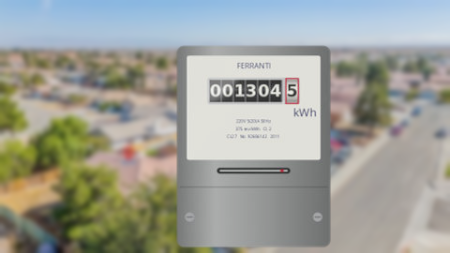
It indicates 1304.5 kWh
